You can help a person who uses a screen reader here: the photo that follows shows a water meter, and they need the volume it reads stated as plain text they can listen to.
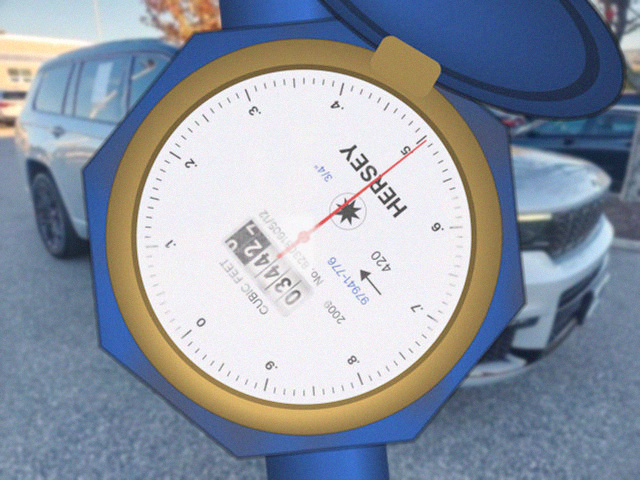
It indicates 34426.50 ft³
